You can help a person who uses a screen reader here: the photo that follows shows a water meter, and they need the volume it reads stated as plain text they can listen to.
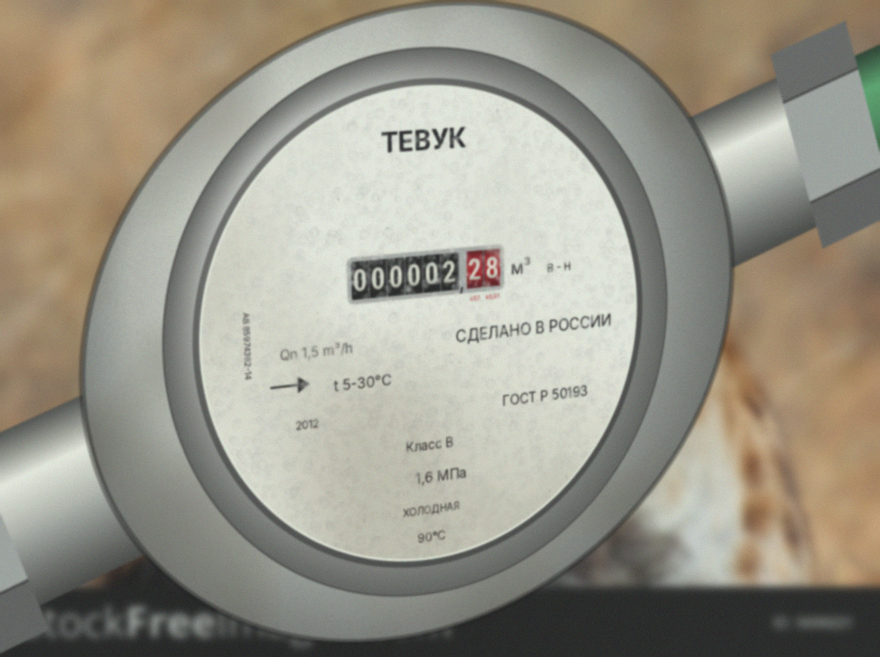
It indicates 2.28 m³
